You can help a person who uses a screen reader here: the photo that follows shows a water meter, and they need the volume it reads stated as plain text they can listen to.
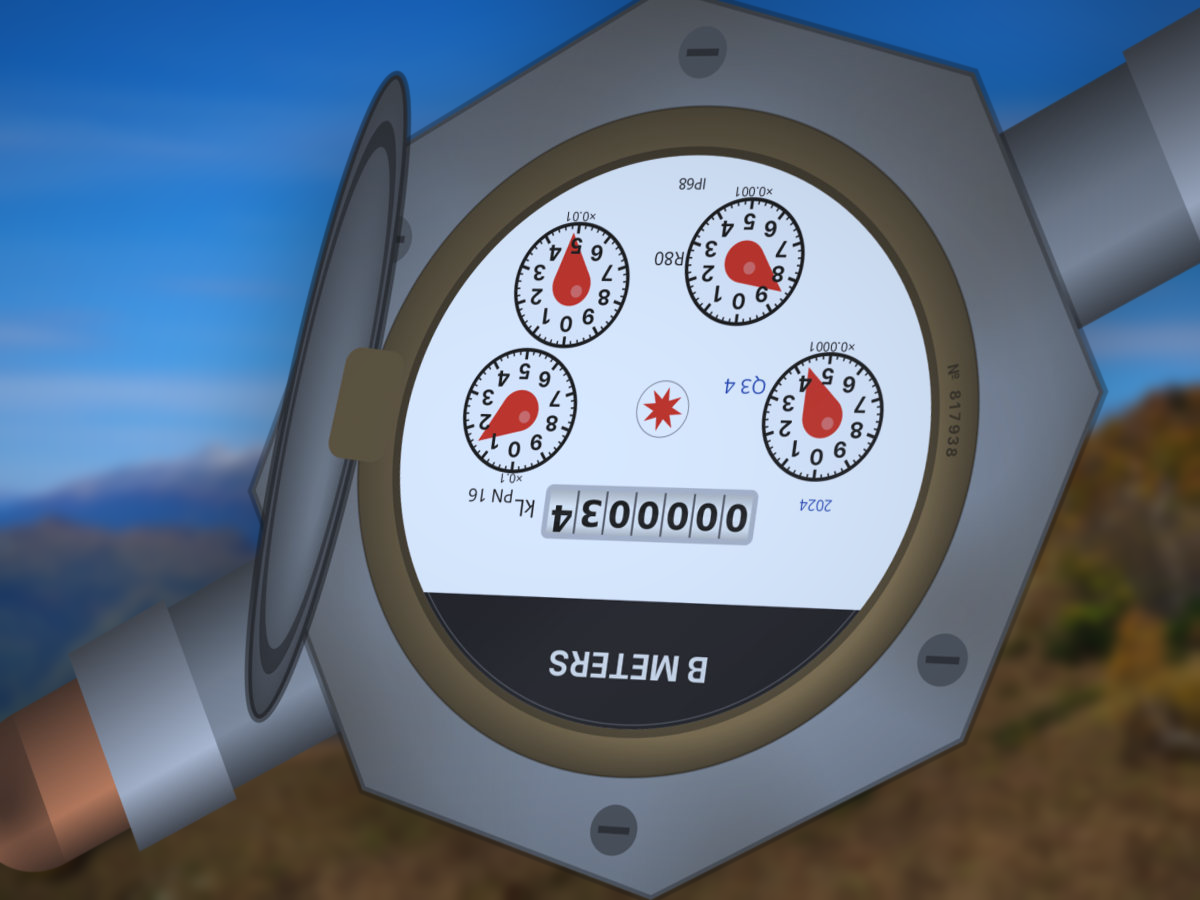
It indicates 34.1484 kL
